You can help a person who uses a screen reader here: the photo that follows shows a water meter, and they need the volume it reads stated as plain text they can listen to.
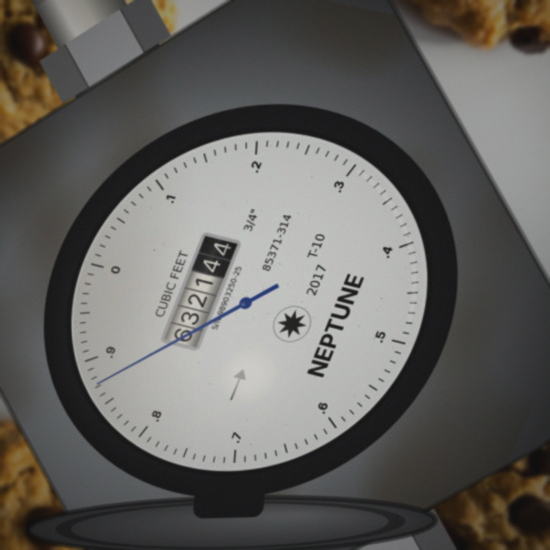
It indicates 632143.87 ft³
